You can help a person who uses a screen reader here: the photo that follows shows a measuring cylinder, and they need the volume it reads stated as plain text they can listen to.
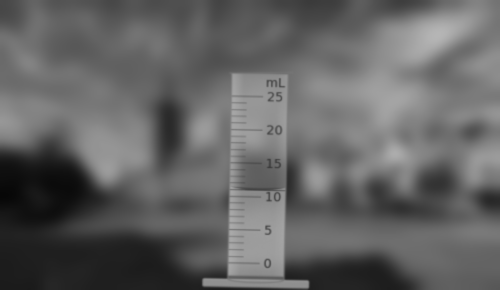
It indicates 11 mL
